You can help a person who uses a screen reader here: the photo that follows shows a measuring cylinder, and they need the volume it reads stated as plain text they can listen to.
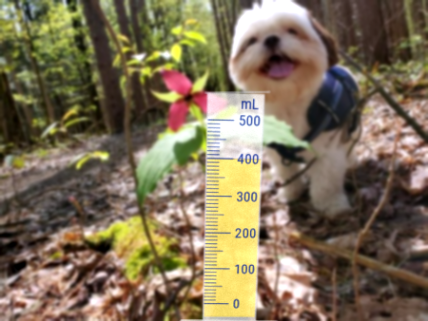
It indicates 400 mL
